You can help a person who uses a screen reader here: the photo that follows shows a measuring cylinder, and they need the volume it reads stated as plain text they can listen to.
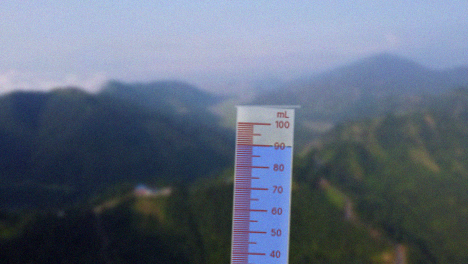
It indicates 90 mL
